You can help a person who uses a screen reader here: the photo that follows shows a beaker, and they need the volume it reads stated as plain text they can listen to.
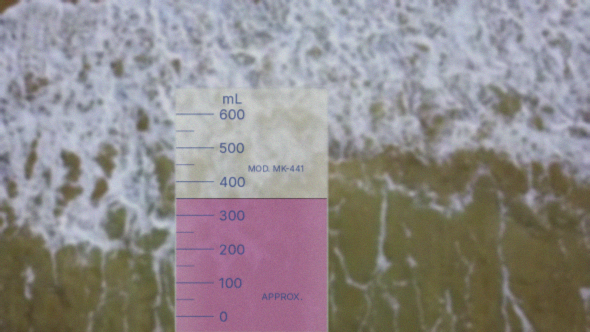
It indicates 350 mL
